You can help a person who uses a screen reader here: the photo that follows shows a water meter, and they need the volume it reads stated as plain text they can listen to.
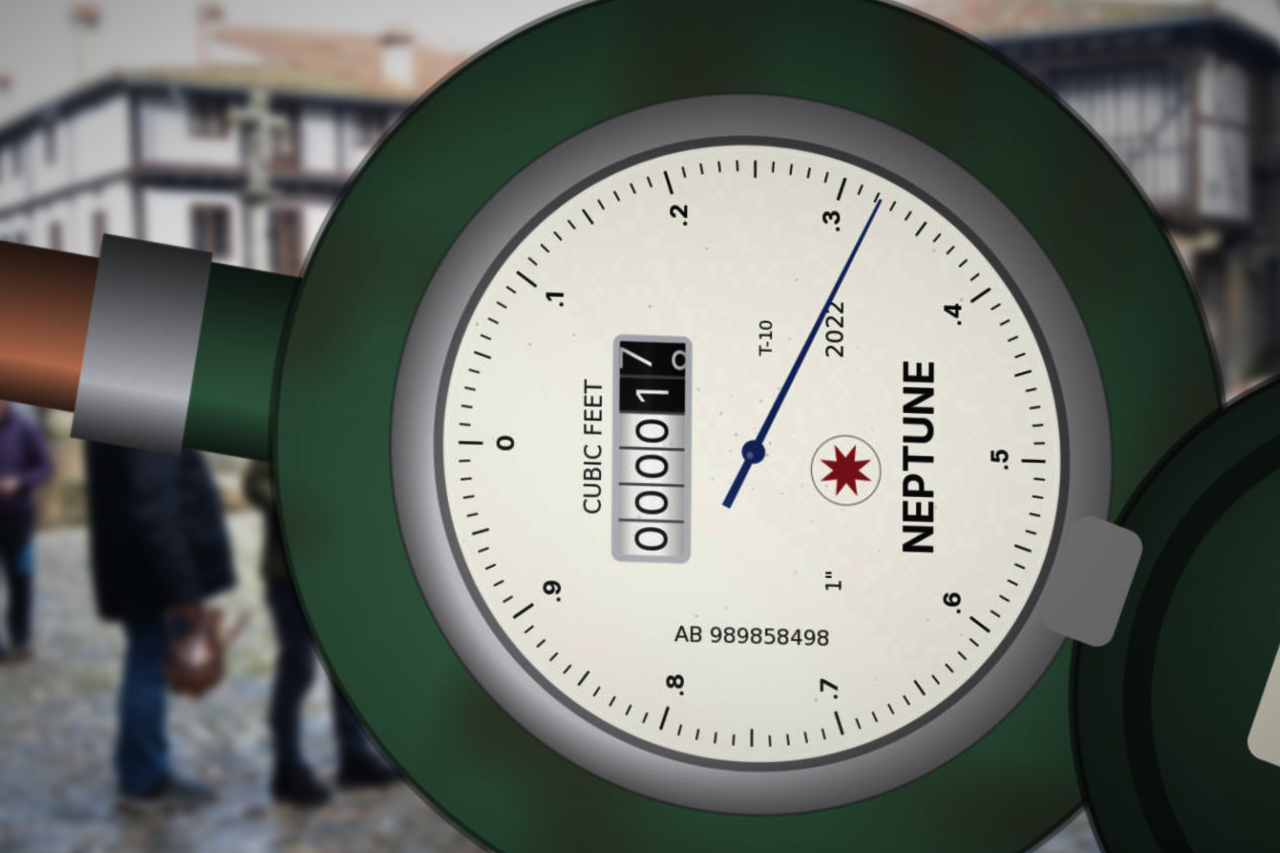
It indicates 17.32 ft³
